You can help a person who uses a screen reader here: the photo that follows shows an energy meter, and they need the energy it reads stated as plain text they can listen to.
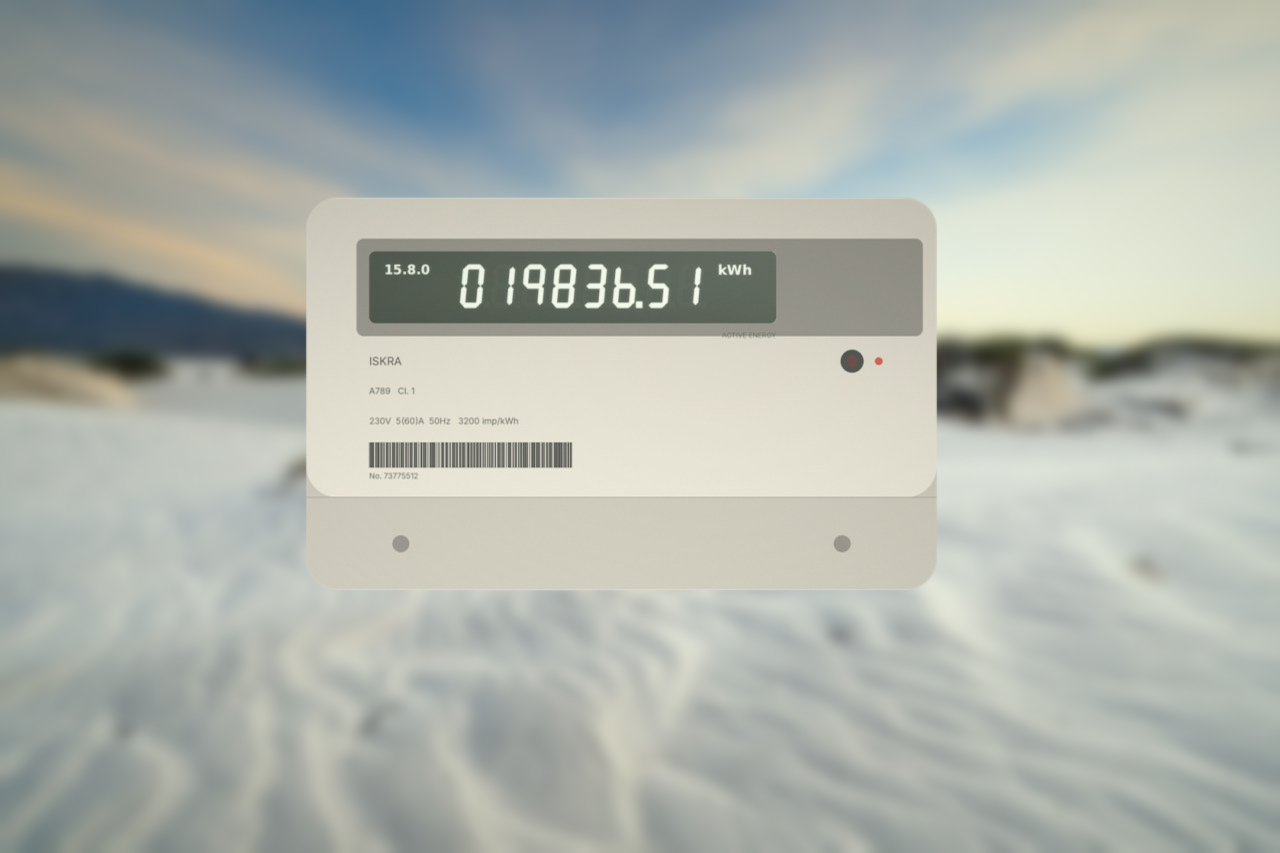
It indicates 19836.51 kWh
